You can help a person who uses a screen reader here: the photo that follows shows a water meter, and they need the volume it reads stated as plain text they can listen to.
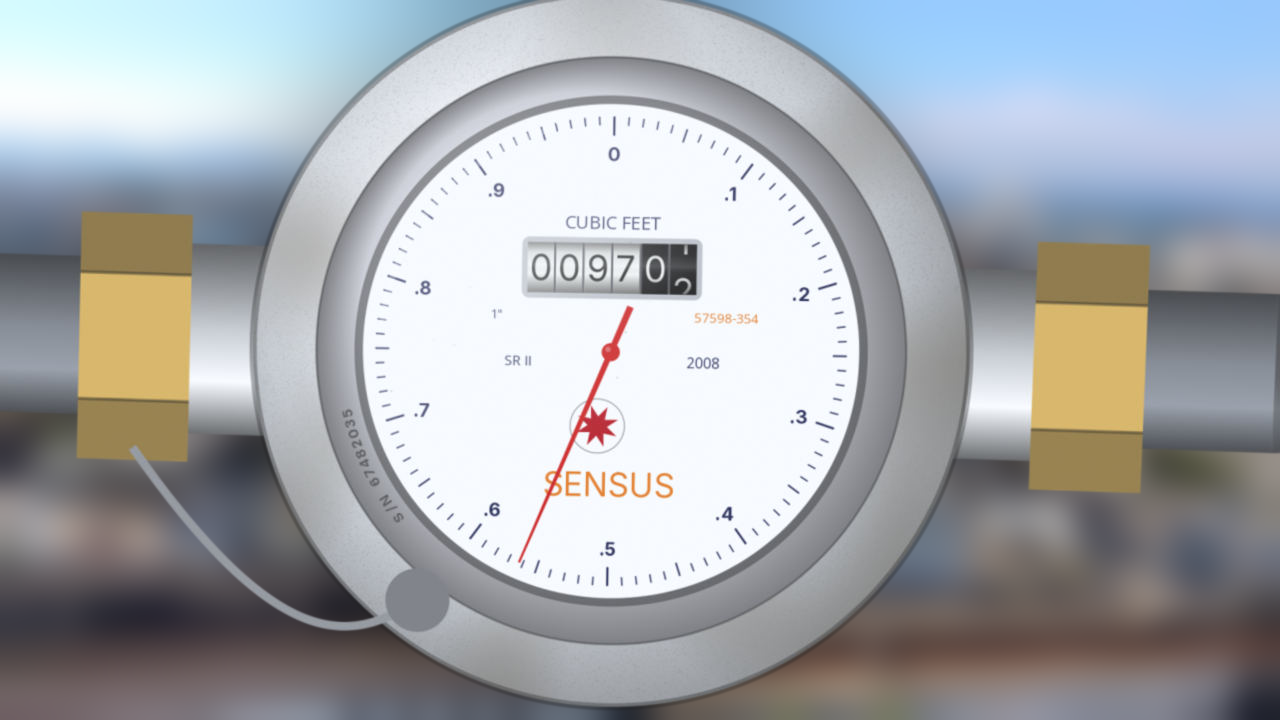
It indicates 9701.56 ft³
